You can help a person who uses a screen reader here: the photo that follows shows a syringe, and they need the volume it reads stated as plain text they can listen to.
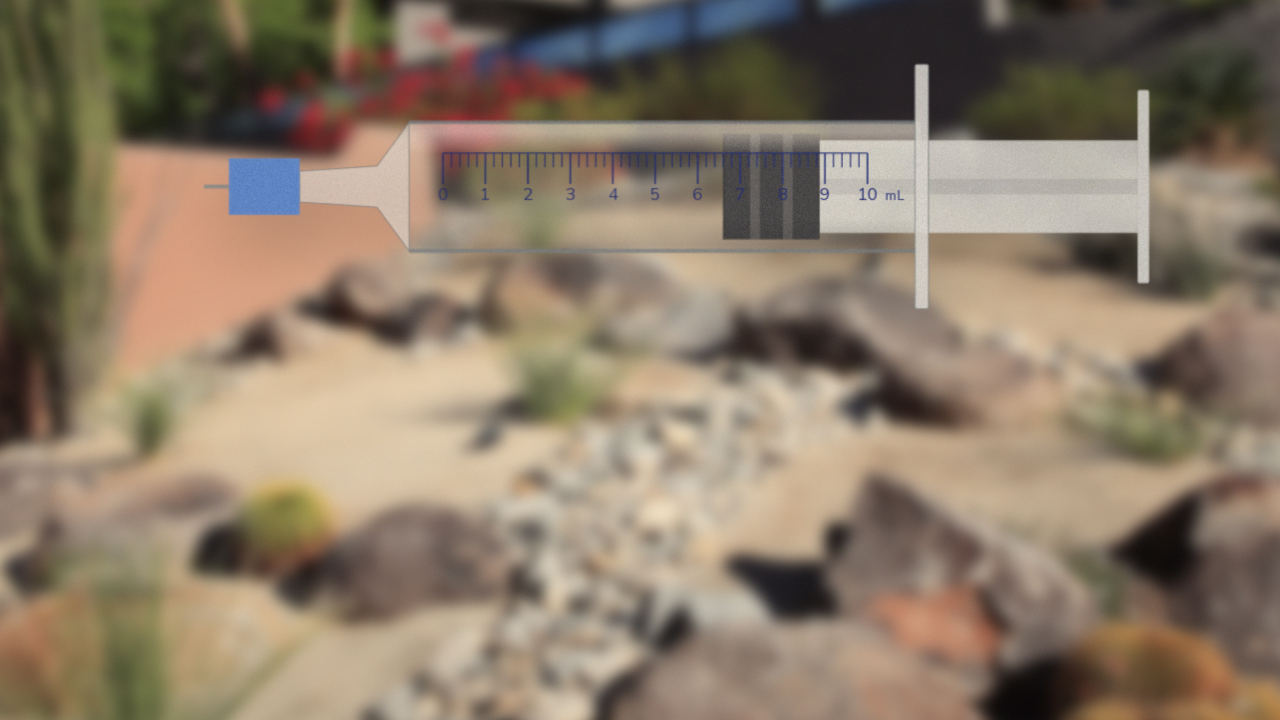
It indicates 6.6 mL
